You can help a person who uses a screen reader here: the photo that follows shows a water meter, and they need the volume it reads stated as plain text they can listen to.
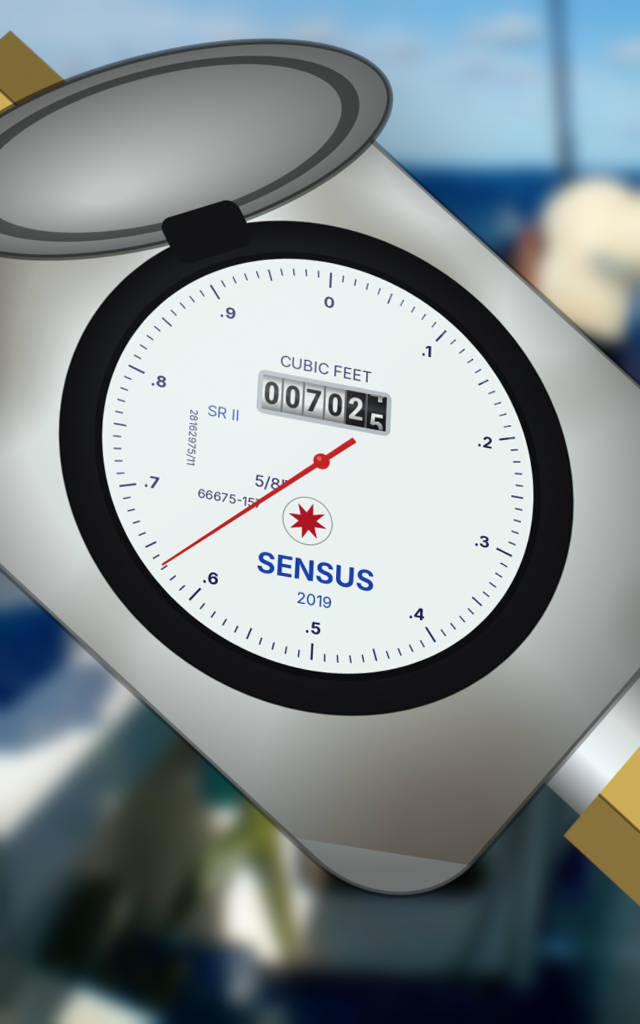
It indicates 7024.63 ft³
